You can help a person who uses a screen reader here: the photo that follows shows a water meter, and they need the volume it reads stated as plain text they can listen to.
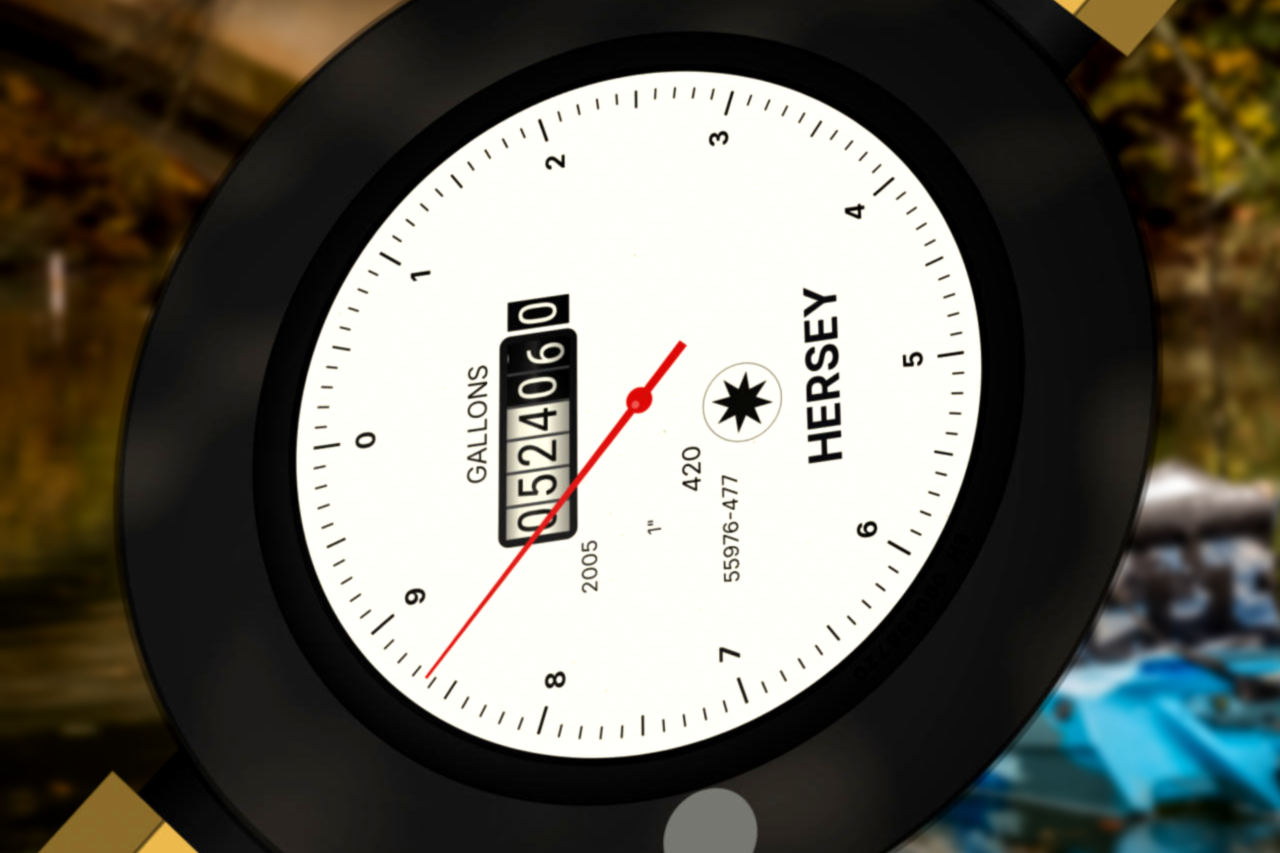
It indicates 524058.6 gal
